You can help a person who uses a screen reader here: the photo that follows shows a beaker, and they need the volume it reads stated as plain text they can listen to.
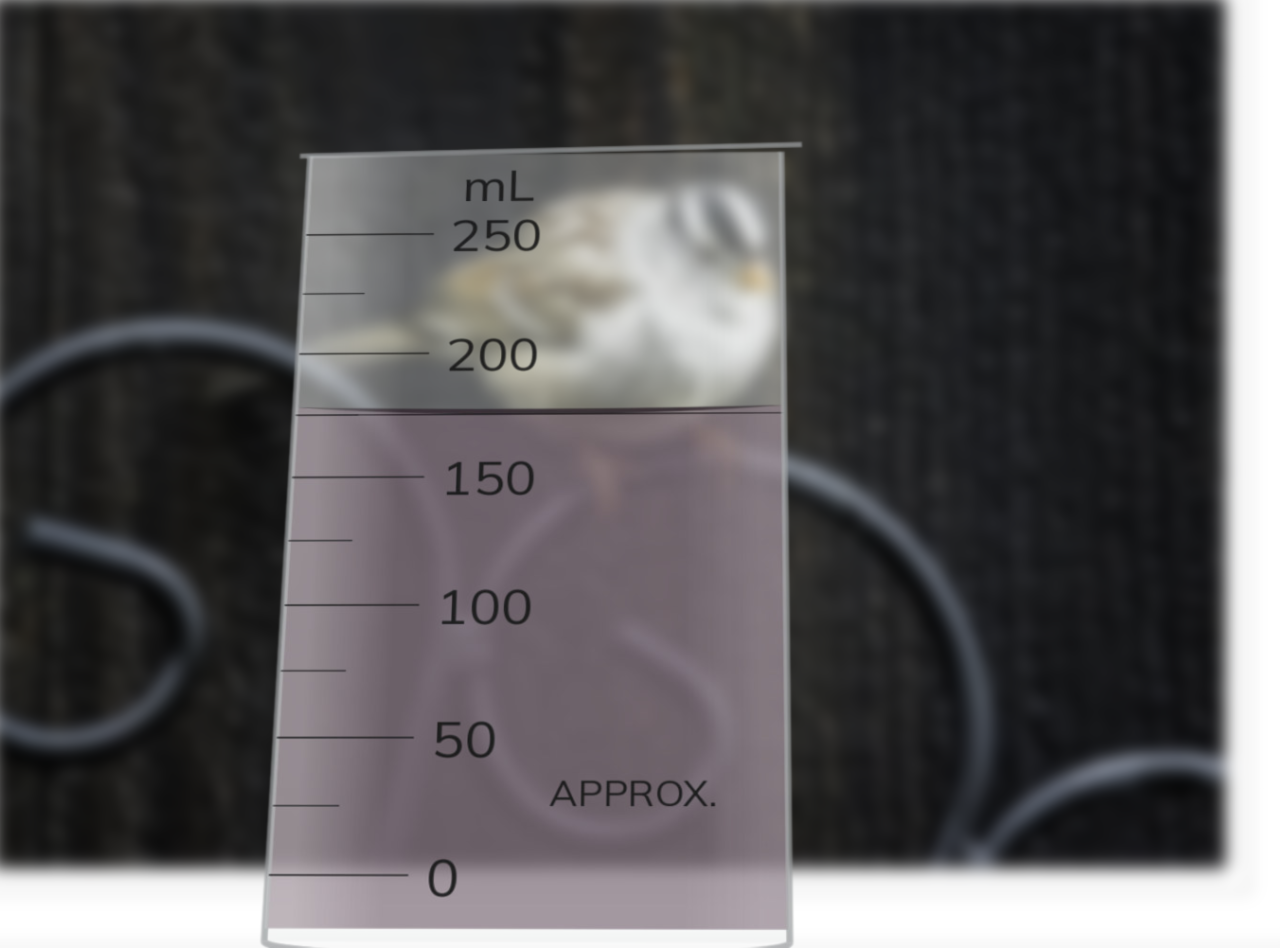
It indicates 175 mL
